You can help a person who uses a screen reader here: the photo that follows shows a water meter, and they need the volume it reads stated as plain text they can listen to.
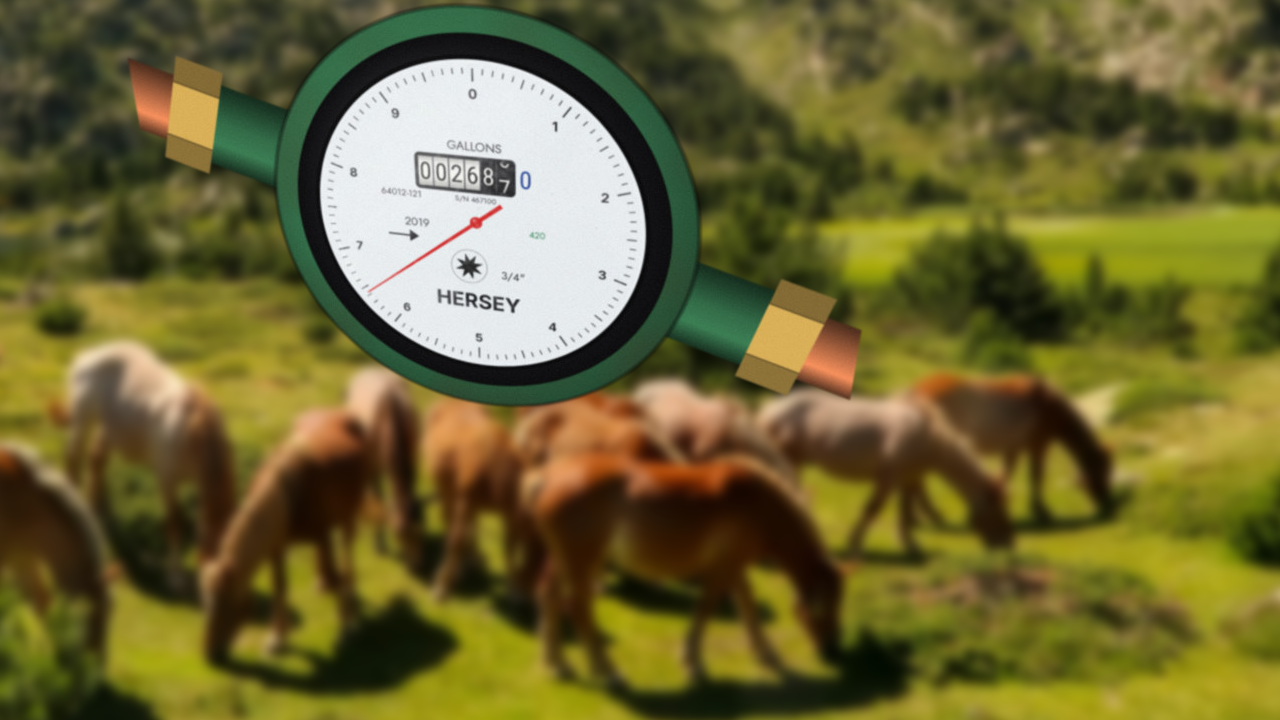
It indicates 26866.4 gal
